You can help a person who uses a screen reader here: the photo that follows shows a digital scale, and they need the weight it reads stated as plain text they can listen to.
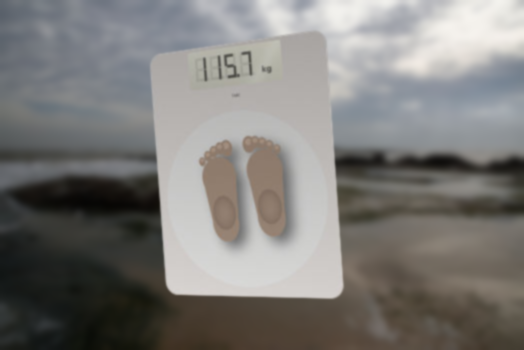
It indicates 115.7 kg
